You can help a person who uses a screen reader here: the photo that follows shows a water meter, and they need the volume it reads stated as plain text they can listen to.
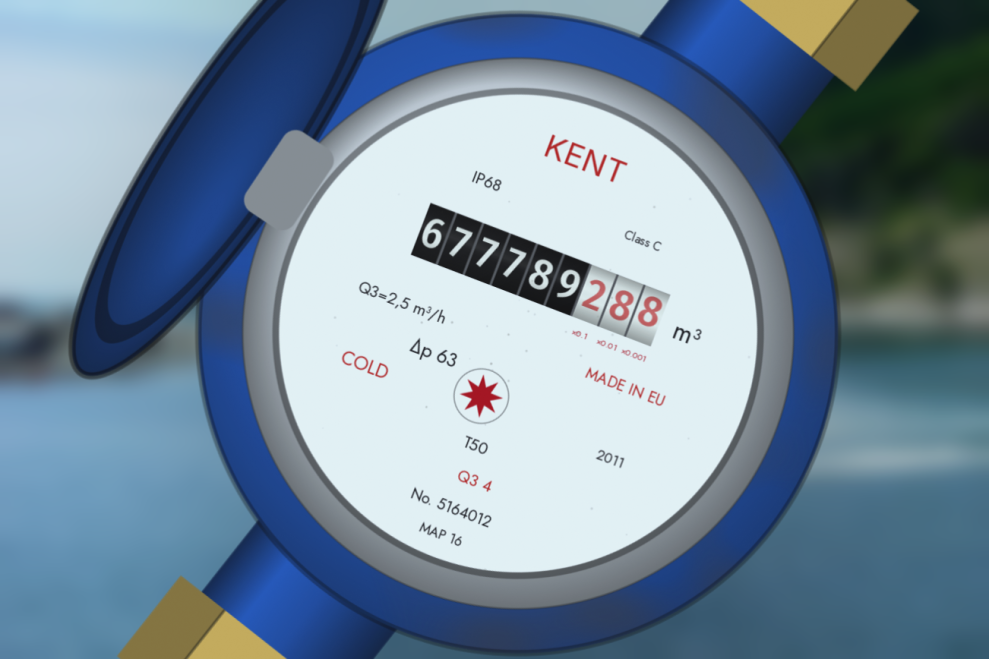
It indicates 677789.288 m³
